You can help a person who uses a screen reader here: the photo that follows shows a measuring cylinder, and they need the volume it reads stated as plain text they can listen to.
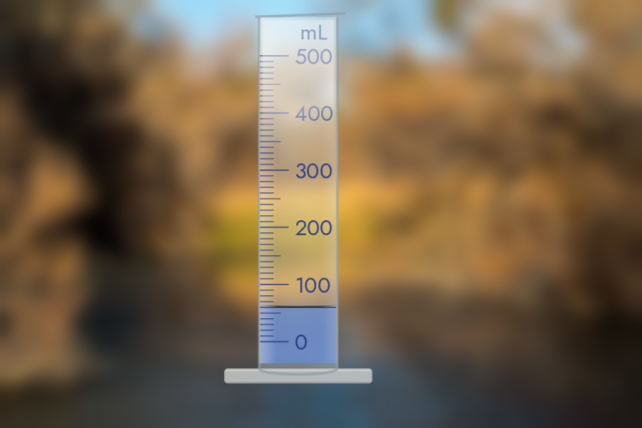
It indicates 60 mL
